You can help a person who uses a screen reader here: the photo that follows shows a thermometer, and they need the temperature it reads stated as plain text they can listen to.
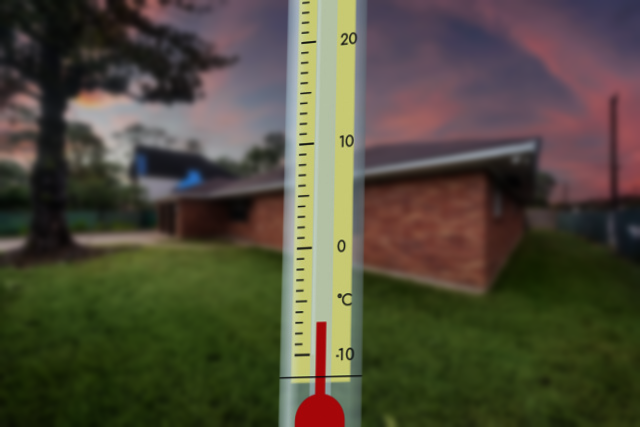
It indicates -7 °C
